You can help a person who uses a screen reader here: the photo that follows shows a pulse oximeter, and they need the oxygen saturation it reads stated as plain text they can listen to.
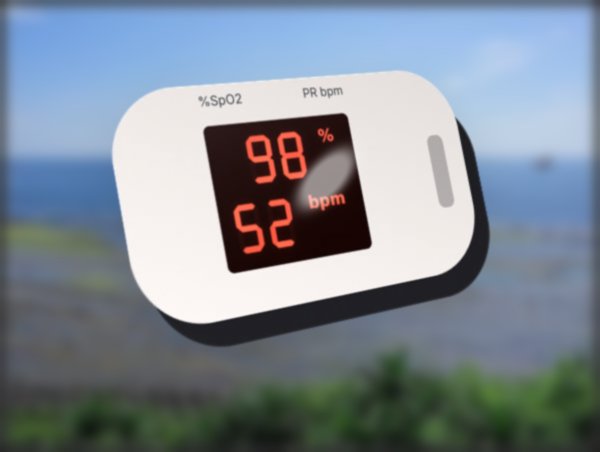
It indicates 98 %
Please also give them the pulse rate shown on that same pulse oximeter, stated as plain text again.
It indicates 52 bpm
